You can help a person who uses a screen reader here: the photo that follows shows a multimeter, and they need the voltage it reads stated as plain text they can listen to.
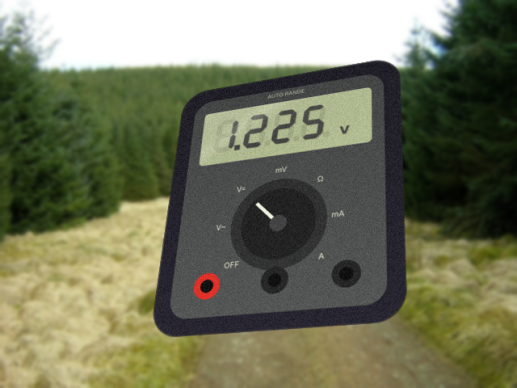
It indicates 1.225 V
